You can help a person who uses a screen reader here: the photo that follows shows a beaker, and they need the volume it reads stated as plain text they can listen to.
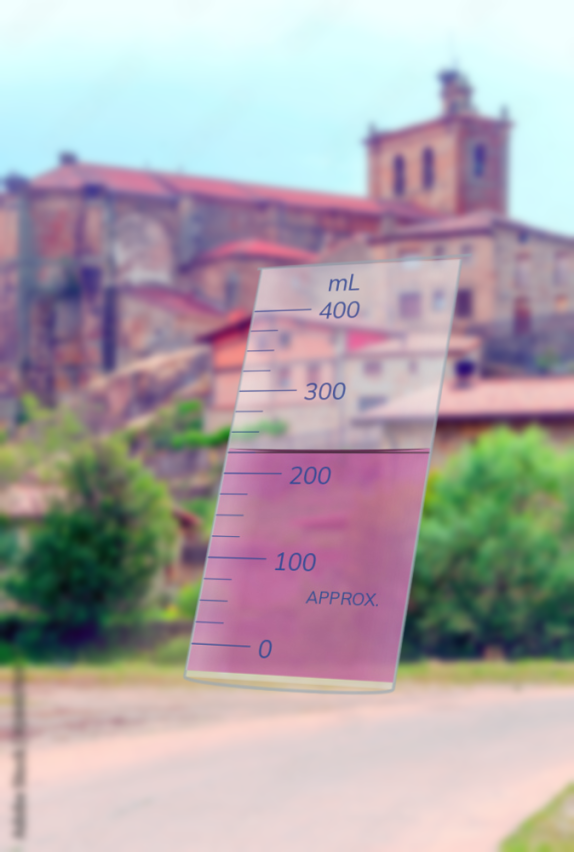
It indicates 225 mL
